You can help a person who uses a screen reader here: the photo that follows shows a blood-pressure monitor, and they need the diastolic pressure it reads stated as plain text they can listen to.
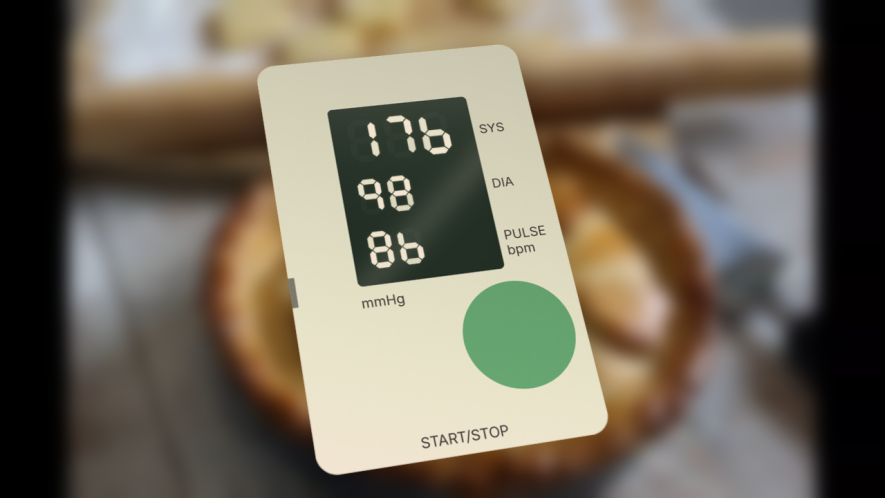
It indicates 98 mmHg
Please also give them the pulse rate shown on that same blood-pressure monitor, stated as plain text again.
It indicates 86 bpm
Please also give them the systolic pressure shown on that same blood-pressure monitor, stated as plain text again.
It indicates 176 mmHg
